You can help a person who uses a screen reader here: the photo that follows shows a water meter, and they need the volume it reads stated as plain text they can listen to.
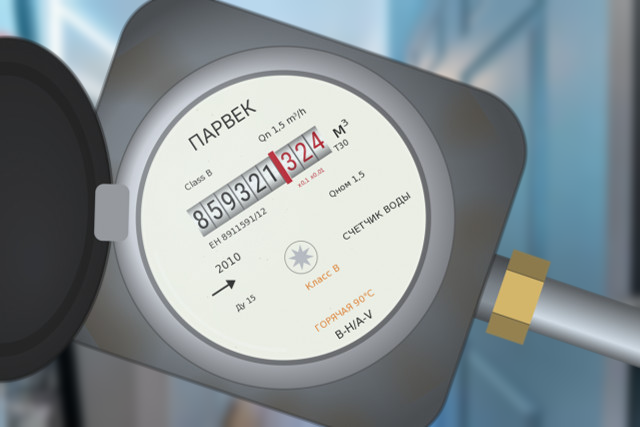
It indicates 859321.324 m³
